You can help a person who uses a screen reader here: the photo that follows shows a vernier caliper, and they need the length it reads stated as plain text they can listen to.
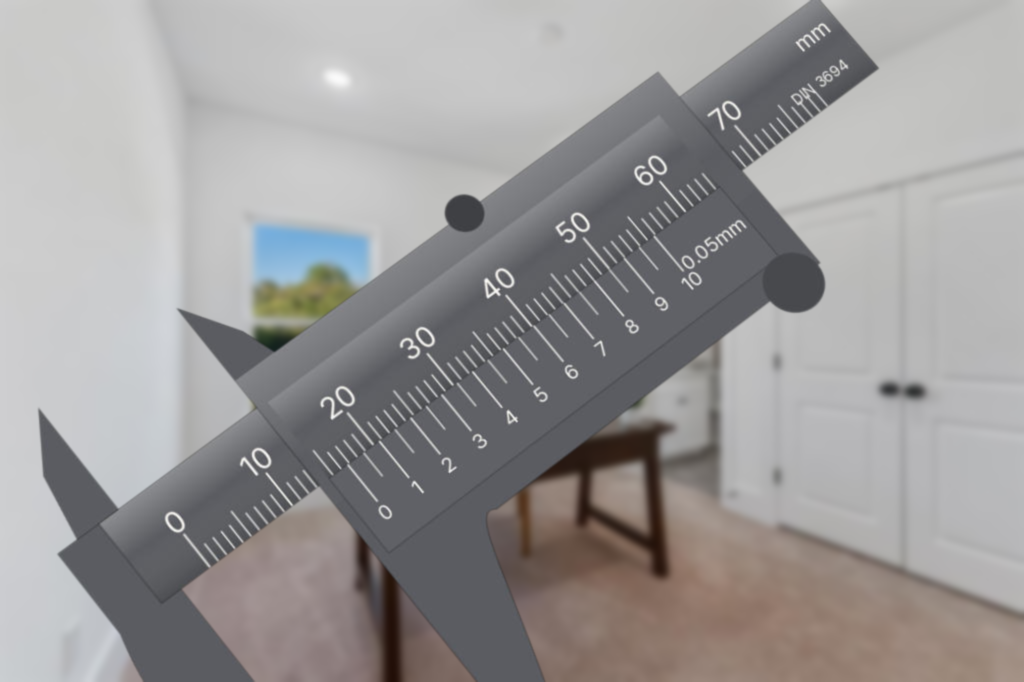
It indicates 16.8 mm
